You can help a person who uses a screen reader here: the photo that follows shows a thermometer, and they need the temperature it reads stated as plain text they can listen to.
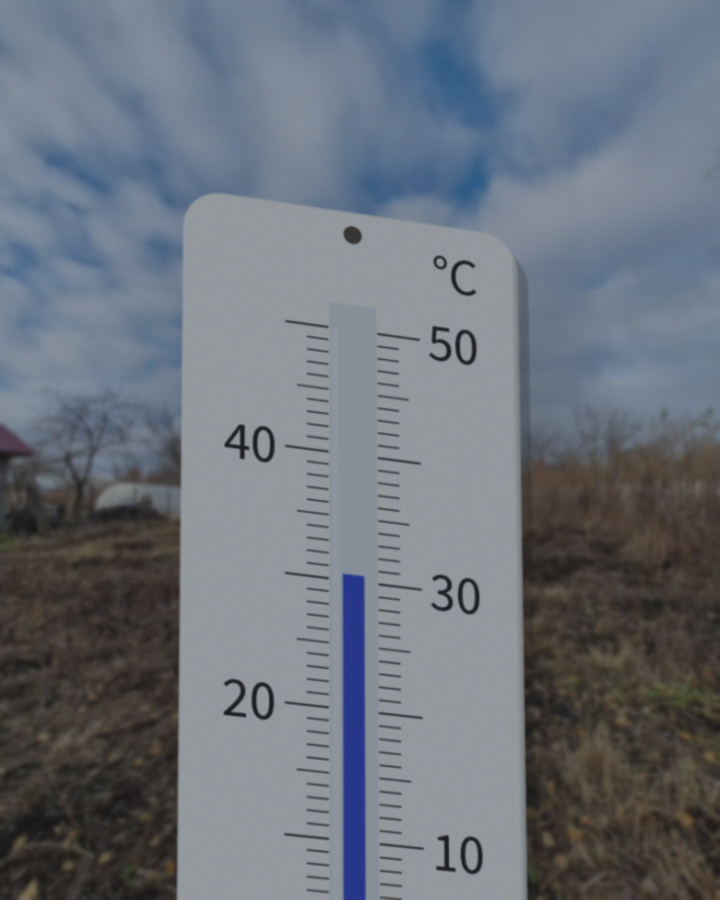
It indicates 30.5 °C
